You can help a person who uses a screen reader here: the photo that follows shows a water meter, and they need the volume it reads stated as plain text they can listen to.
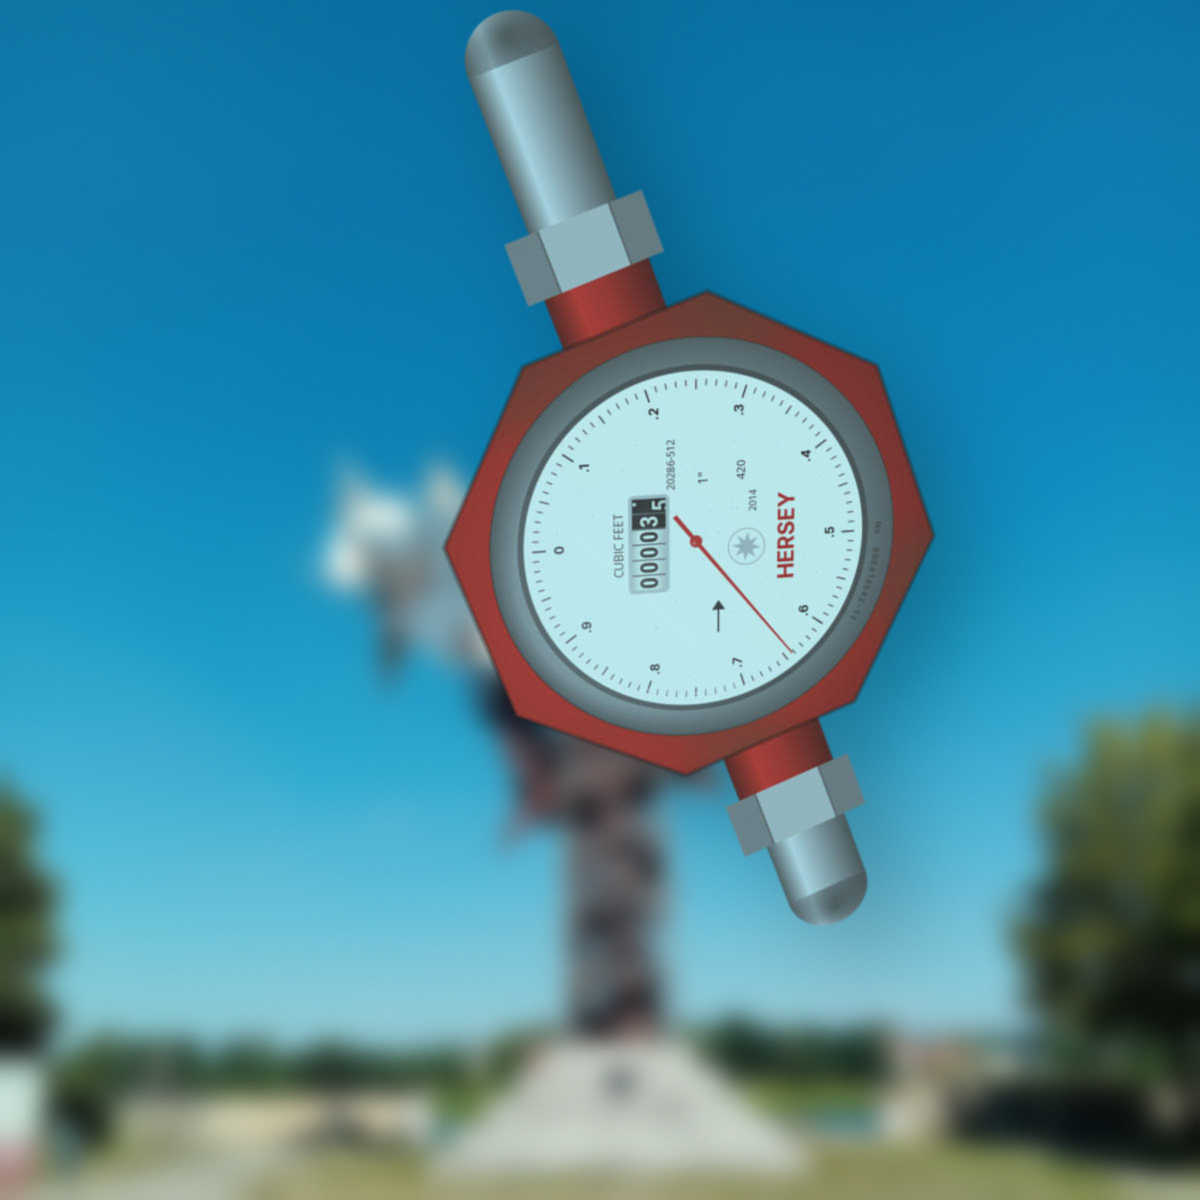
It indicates 34.64 ft³
